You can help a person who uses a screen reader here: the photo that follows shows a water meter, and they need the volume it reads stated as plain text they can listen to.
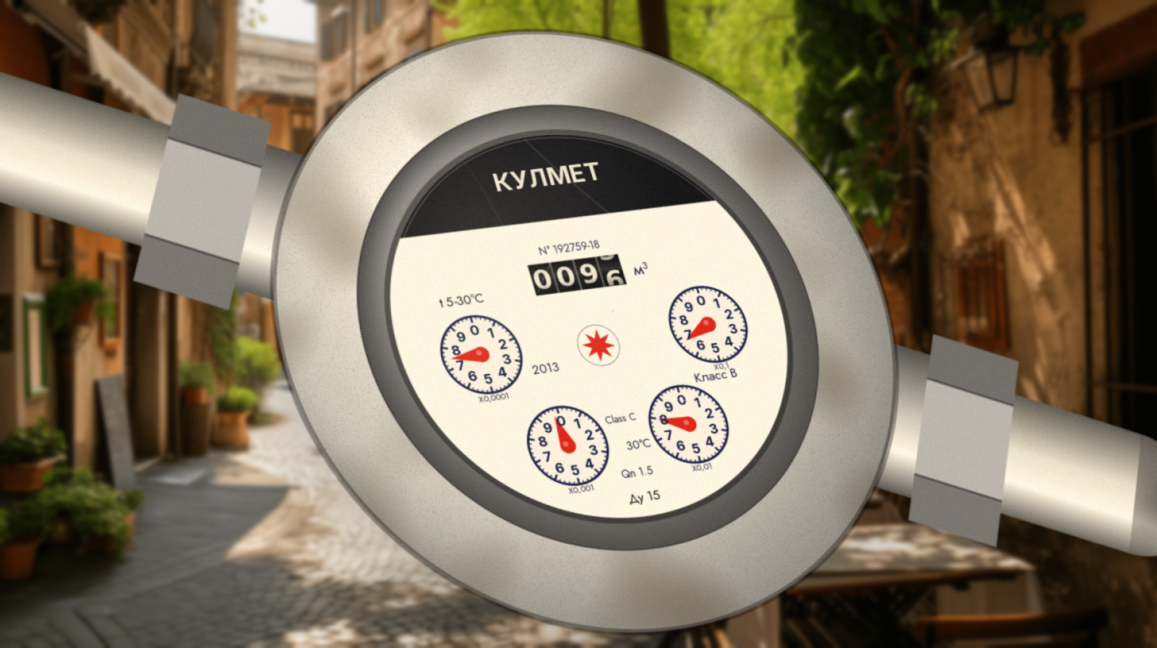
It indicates 95.6797 m³
